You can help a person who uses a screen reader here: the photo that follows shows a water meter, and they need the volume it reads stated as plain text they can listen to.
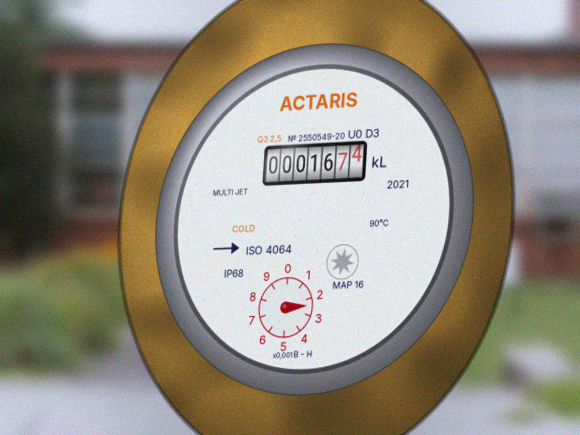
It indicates 16.742 kL
